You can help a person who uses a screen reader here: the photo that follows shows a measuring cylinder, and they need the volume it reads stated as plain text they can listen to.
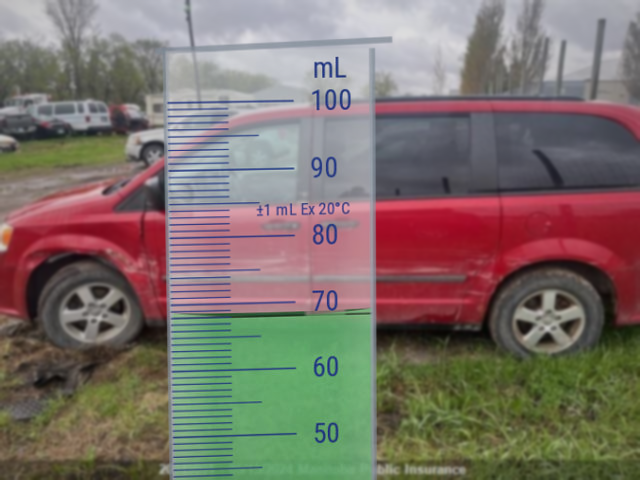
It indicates 68 mL
